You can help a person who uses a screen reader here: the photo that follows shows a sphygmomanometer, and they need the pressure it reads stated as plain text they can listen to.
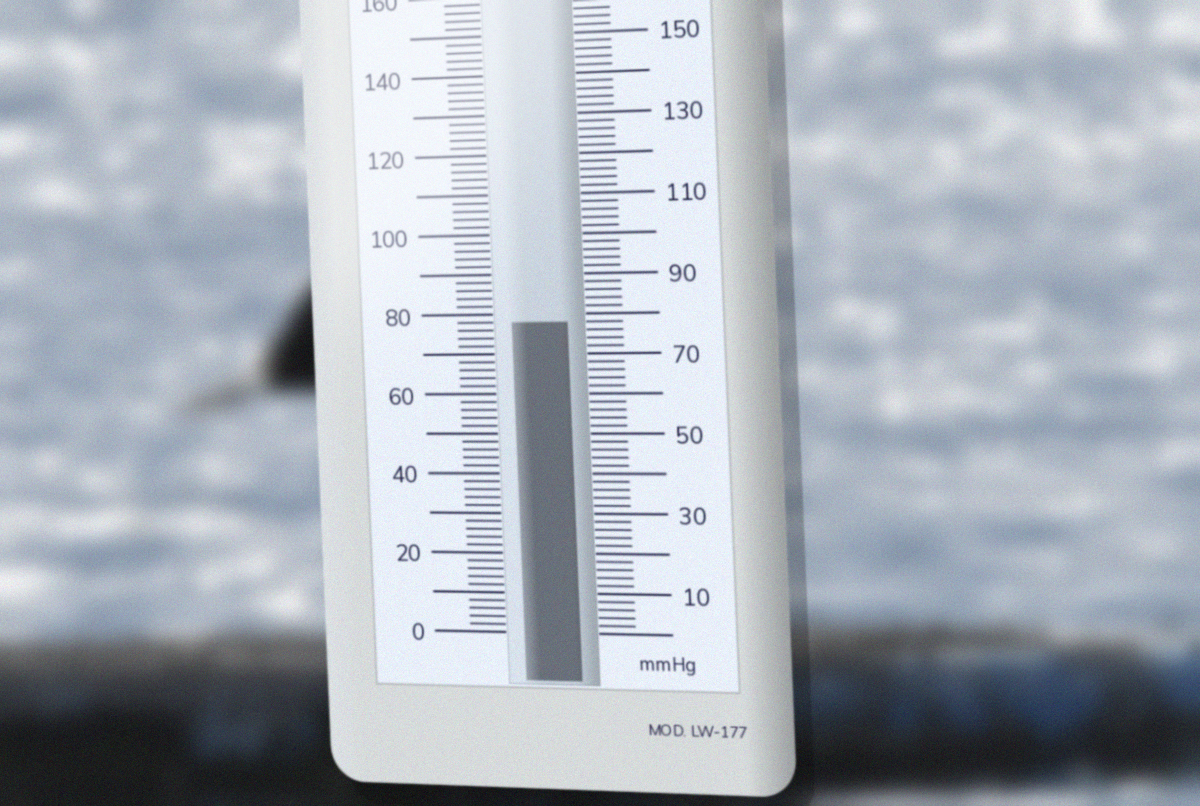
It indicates 78 mmHg
